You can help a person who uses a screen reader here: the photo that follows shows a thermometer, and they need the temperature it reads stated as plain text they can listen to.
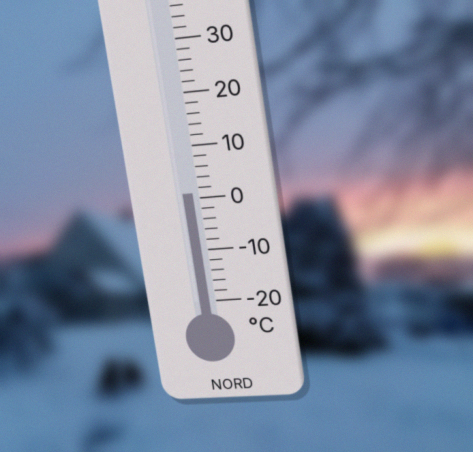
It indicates 1 °C
